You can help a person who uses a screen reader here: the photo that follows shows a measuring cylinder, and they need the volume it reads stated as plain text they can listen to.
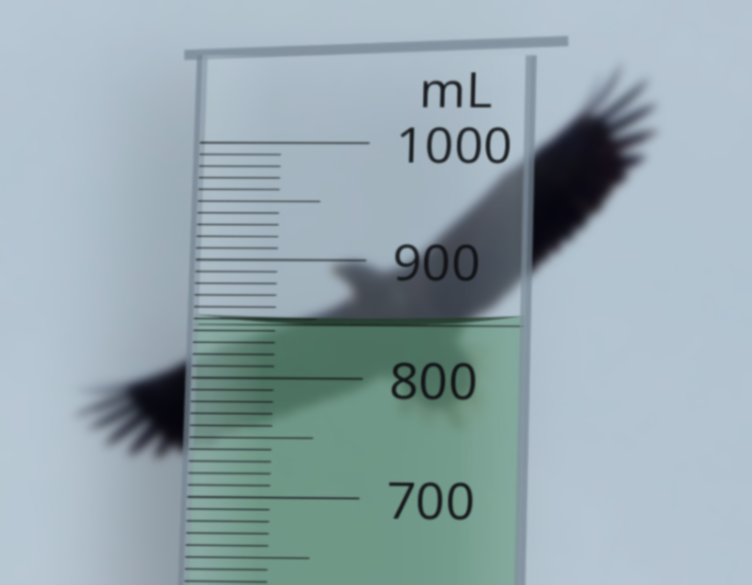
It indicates 845 mL
